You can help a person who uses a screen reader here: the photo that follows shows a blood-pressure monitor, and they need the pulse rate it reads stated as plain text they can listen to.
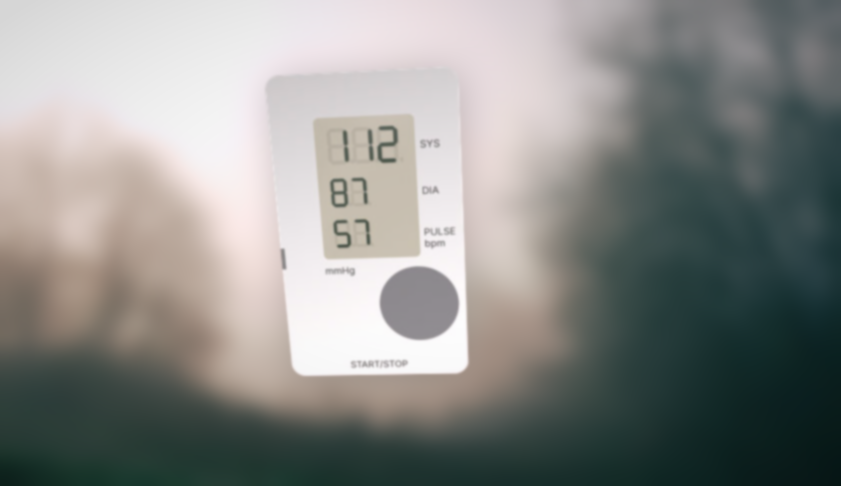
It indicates 57 bpm
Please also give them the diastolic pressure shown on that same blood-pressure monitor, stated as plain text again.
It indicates 87 mmHg
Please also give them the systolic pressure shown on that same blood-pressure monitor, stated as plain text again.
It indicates 112 mmHg
